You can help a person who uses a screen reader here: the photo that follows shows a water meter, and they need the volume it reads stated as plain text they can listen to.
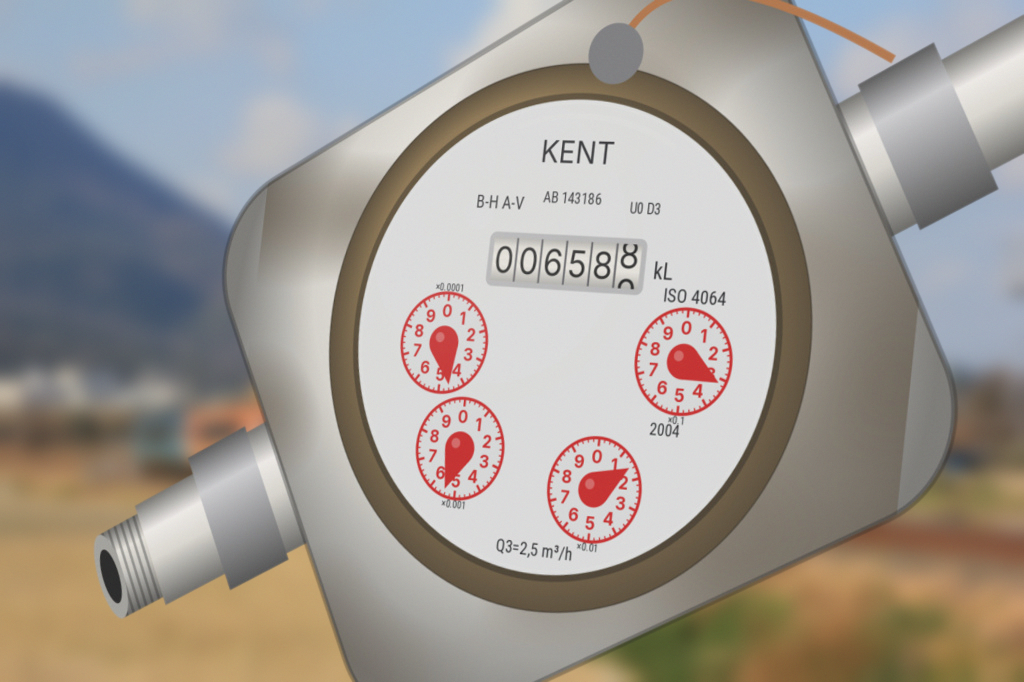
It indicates 6588.3154 kL
